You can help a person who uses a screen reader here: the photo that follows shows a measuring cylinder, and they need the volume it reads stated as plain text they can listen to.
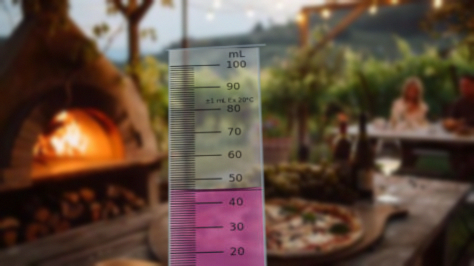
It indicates 45 mL
